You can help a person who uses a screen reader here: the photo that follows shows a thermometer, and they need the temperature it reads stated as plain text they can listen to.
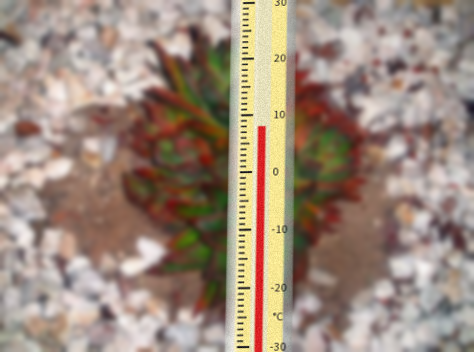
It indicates 8 °C
